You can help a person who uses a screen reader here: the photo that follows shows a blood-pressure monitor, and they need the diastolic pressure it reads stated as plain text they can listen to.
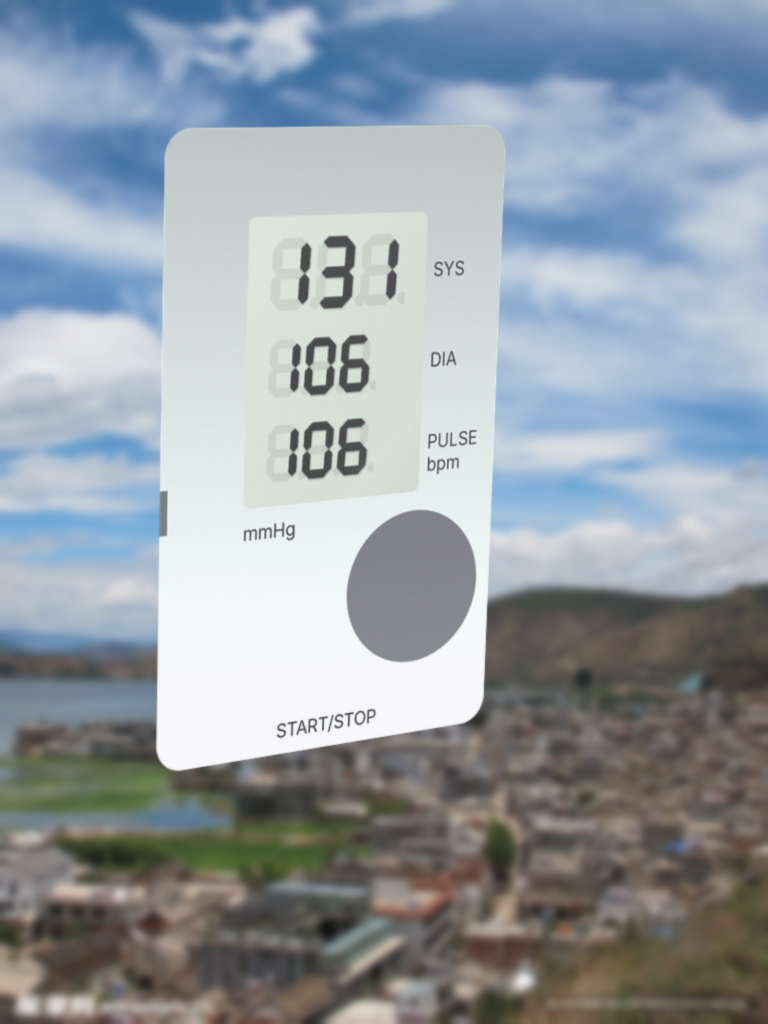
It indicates 106 mmHg
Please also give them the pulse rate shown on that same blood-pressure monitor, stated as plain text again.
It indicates 106 bpm
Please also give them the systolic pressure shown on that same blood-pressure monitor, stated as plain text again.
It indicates 131 mmHg
